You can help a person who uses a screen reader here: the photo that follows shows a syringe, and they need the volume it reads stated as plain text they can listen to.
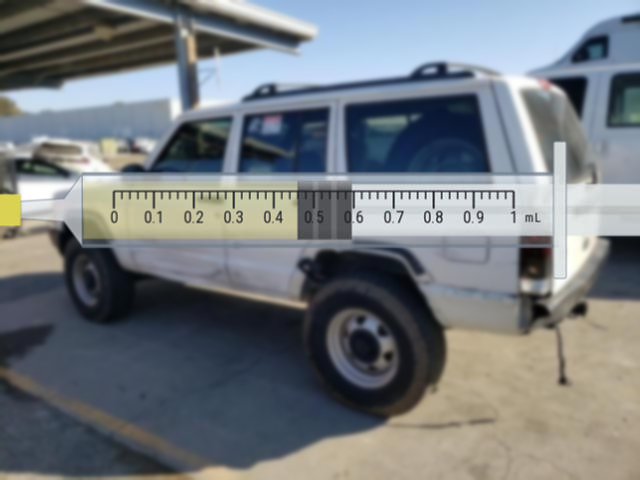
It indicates 0.46 mL
